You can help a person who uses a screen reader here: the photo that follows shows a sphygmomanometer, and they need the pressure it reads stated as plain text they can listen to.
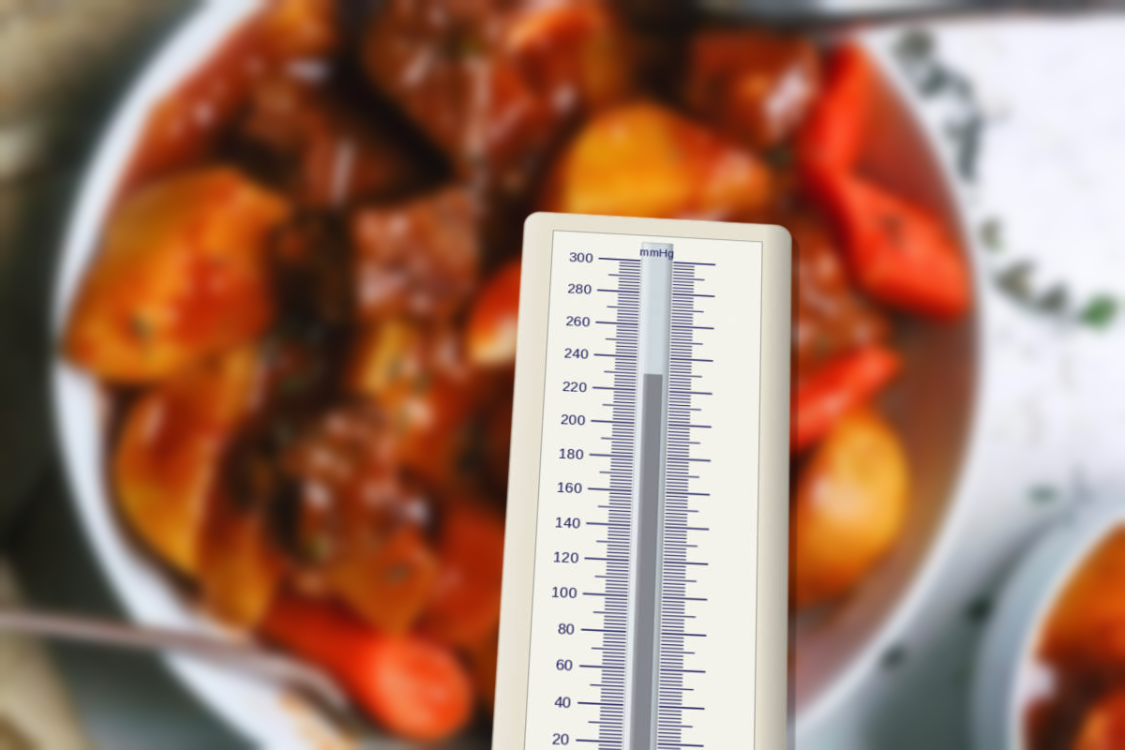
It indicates 230 mmHg
